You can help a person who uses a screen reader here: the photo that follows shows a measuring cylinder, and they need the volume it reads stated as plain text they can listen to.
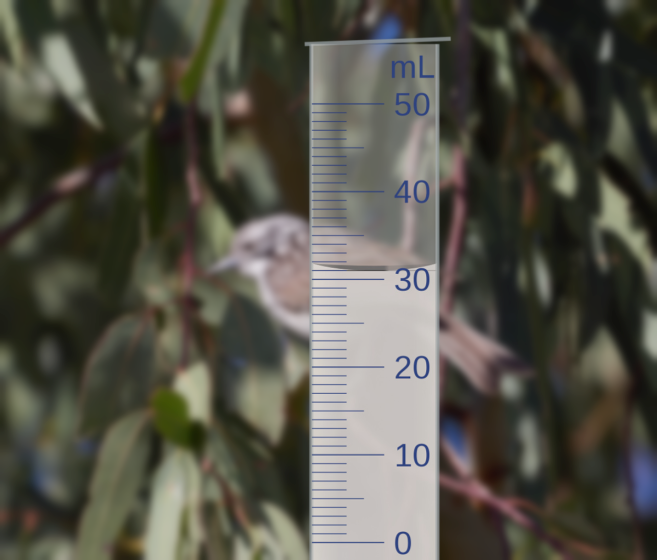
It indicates 31 mL
